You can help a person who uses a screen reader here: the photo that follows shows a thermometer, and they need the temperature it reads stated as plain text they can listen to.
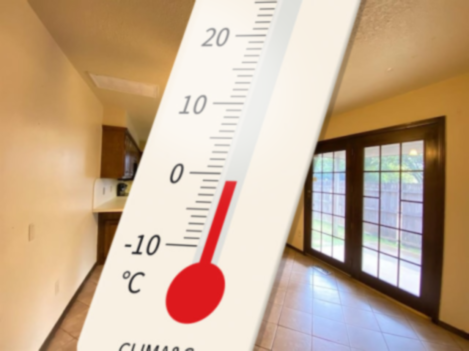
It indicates -1 °C
